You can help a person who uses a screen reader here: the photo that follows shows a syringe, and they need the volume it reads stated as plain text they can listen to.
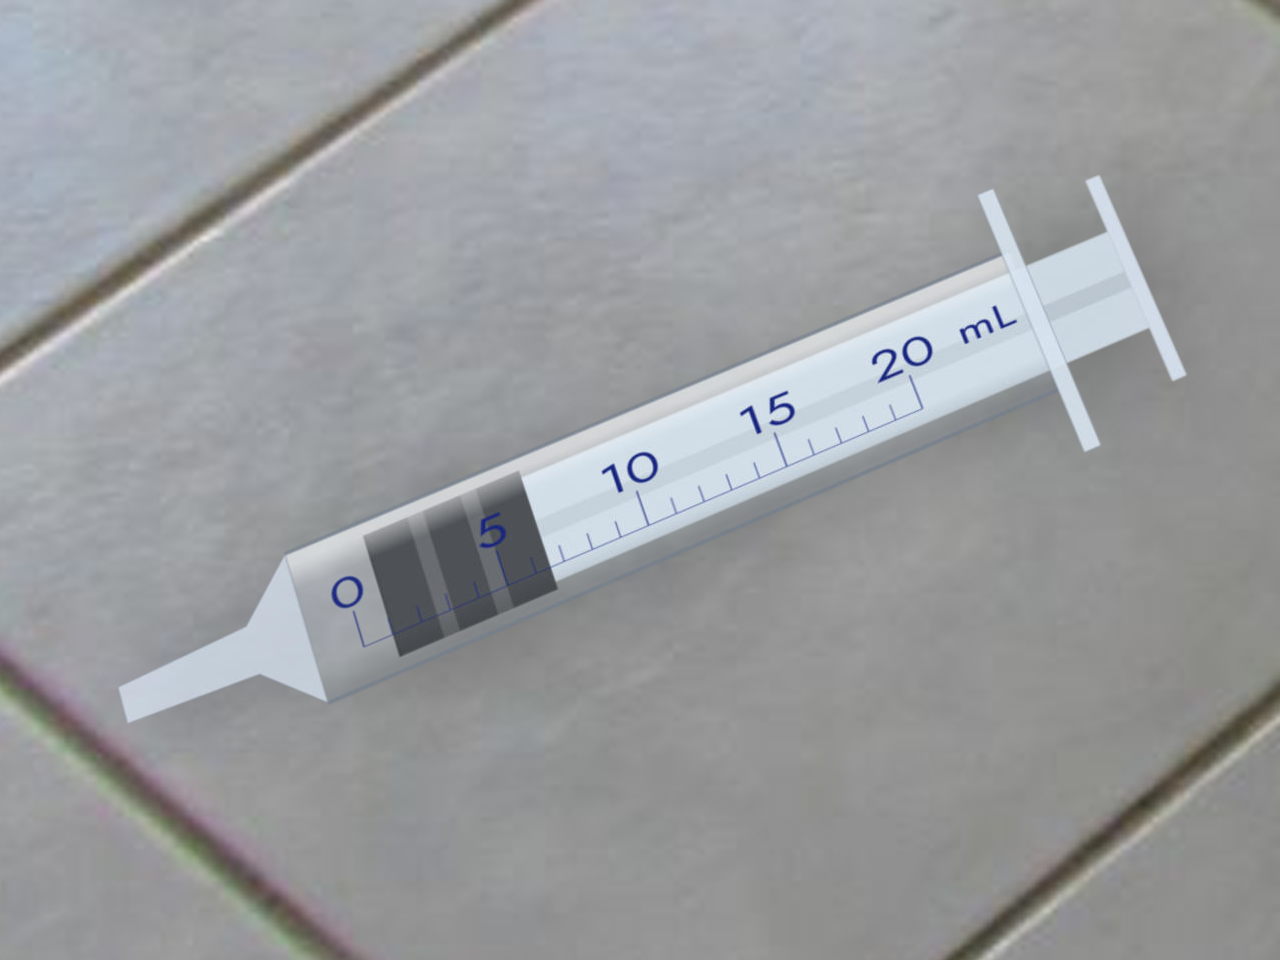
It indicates 1 mL
